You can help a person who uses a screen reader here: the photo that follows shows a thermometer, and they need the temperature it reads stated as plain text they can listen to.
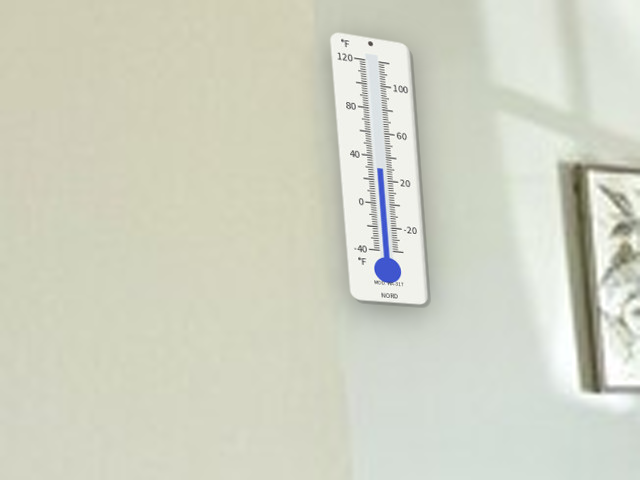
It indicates 30 °F
